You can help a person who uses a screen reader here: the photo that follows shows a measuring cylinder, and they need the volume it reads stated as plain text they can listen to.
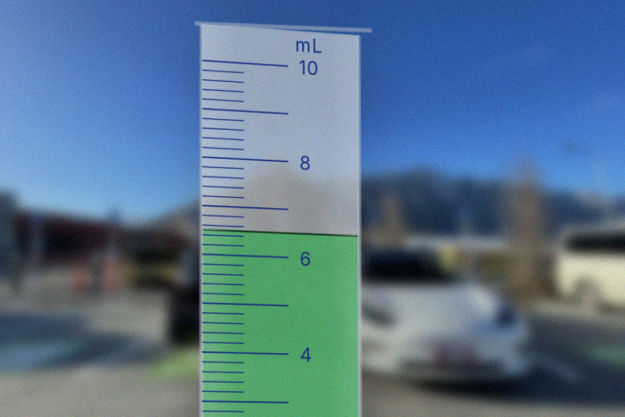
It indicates 6.5 mL
